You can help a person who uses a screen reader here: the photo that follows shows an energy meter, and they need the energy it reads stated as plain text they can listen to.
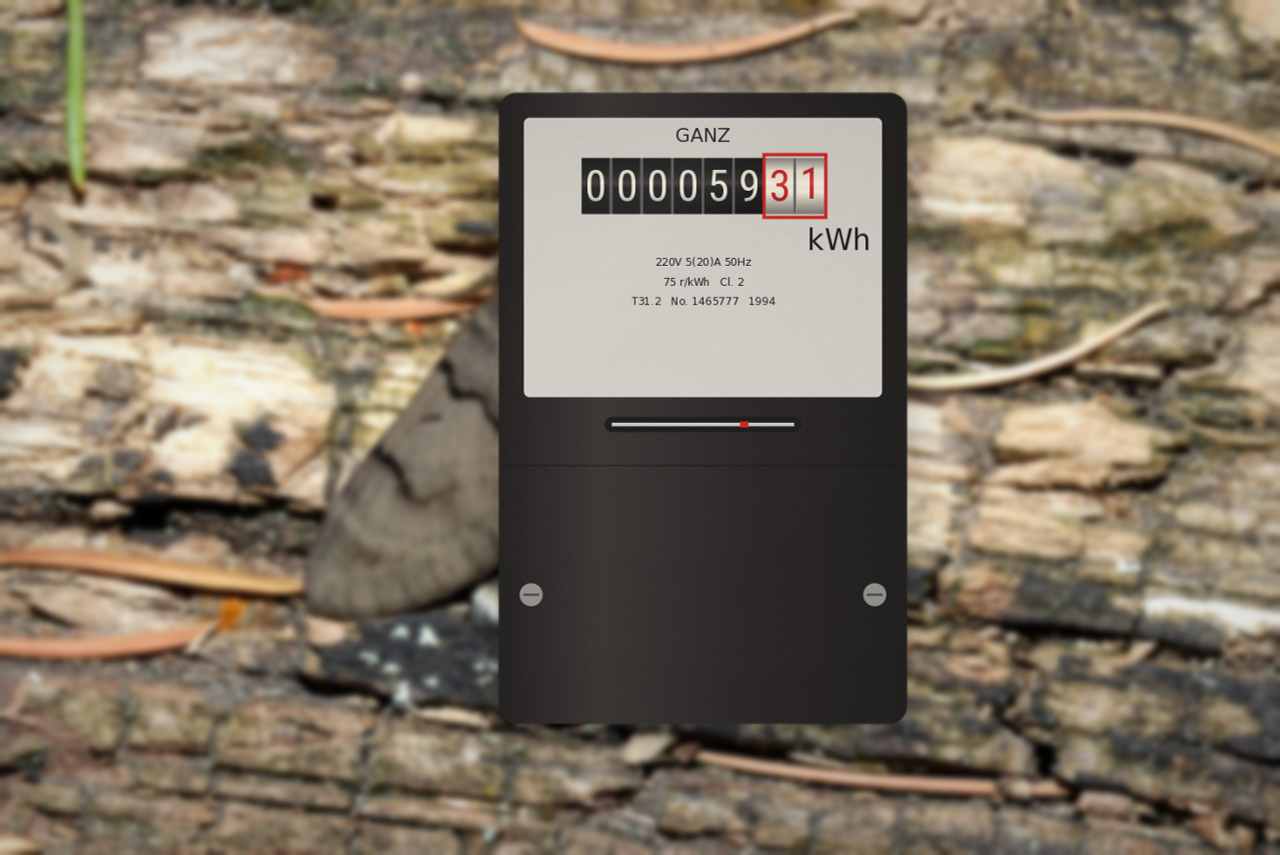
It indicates 59.31 kWh
